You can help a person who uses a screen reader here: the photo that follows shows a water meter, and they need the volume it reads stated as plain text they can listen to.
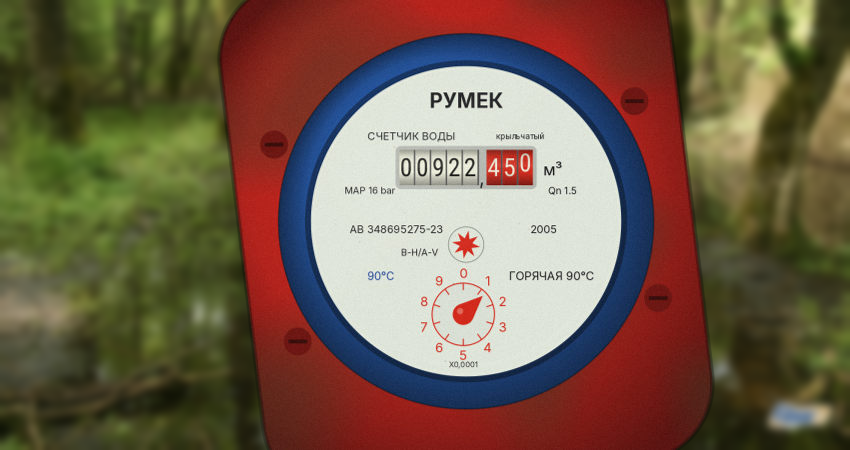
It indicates 922.4501 m³
